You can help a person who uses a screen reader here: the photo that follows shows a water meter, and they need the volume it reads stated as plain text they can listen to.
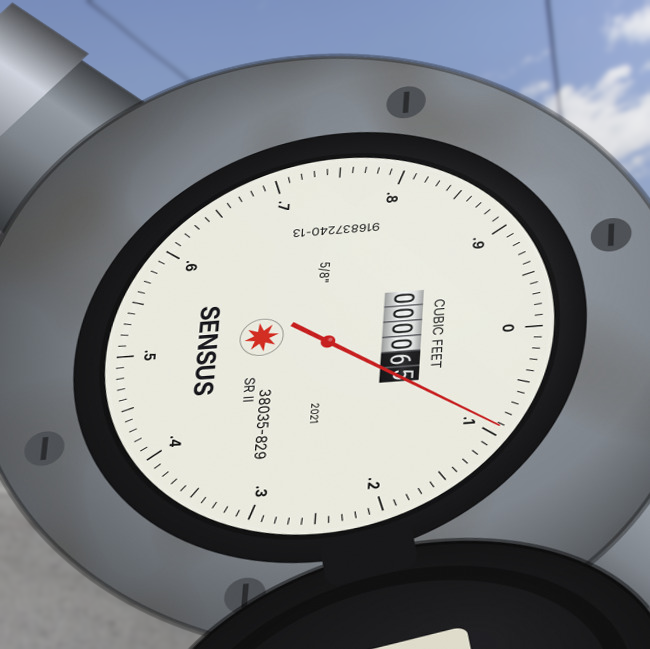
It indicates 65.09 ft³
